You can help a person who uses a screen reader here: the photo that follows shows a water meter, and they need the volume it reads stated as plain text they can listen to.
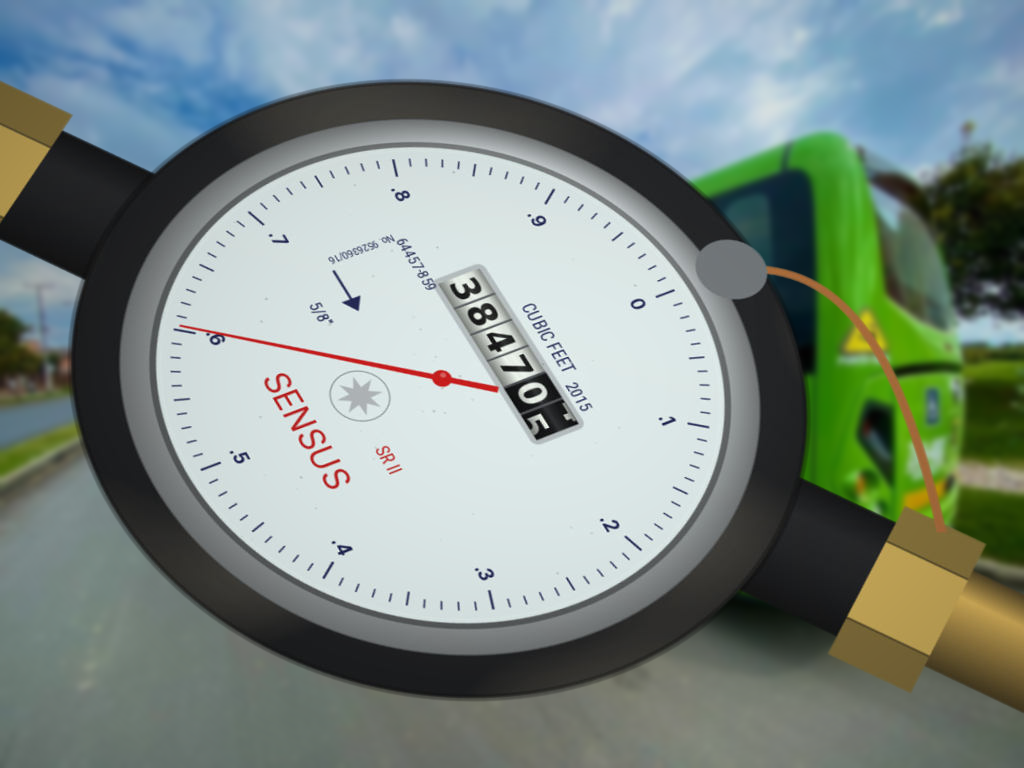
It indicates 384704.60 ft³
